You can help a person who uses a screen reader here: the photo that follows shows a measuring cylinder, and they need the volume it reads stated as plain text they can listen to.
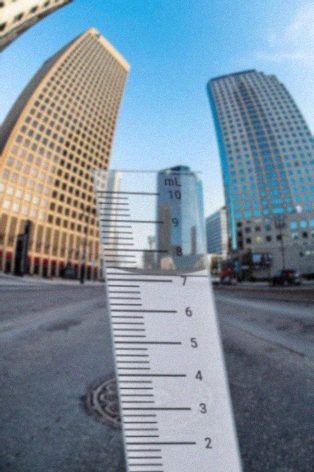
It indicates 7.2 mL
